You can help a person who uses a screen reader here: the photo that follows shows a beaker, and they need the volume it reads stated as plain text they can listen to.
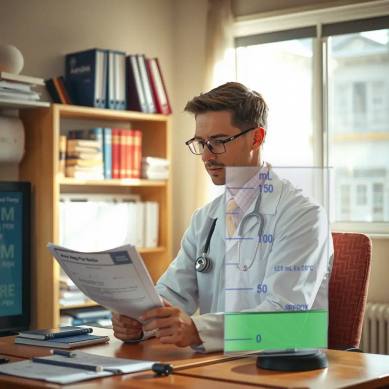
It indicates 25 mL
